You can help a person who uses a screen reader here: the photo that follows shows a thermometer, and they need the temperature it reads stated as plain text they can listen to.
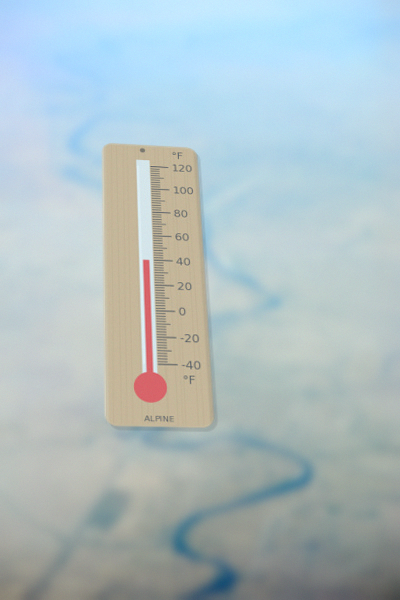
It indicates 40 °F
